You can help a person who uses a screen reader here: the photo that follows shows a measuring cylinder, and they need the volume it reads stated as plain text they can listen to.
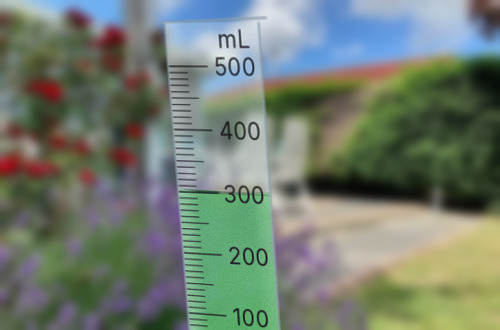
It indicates 300 mL
